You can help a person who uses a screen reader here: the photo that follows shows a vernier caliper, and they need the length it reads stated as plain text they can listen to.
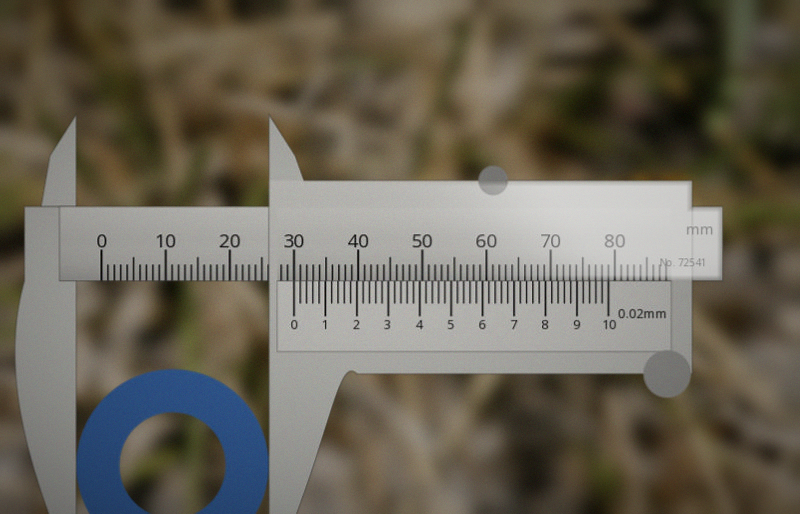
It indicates 30.0 mm
